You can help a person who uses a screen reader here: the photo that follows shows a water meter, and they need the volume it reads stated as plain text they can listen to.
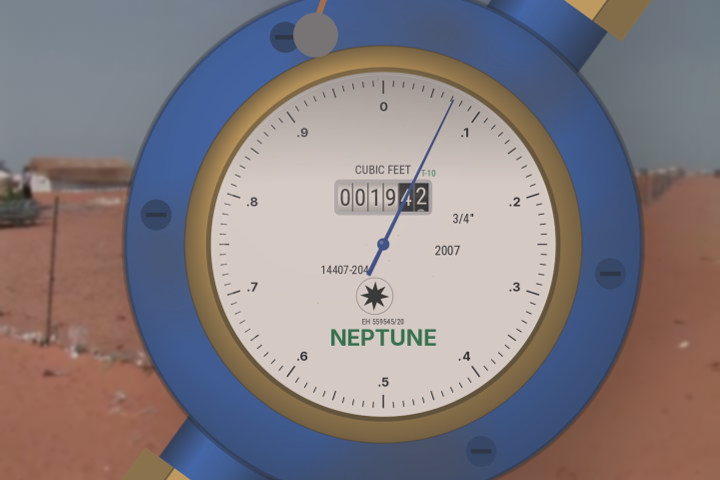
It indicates 1942.07 ft³
